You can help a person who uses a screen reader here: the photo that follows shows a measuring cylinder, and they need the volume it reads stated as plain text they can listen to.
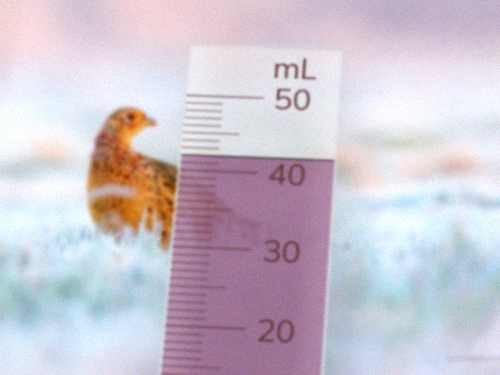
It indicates 42 mL
